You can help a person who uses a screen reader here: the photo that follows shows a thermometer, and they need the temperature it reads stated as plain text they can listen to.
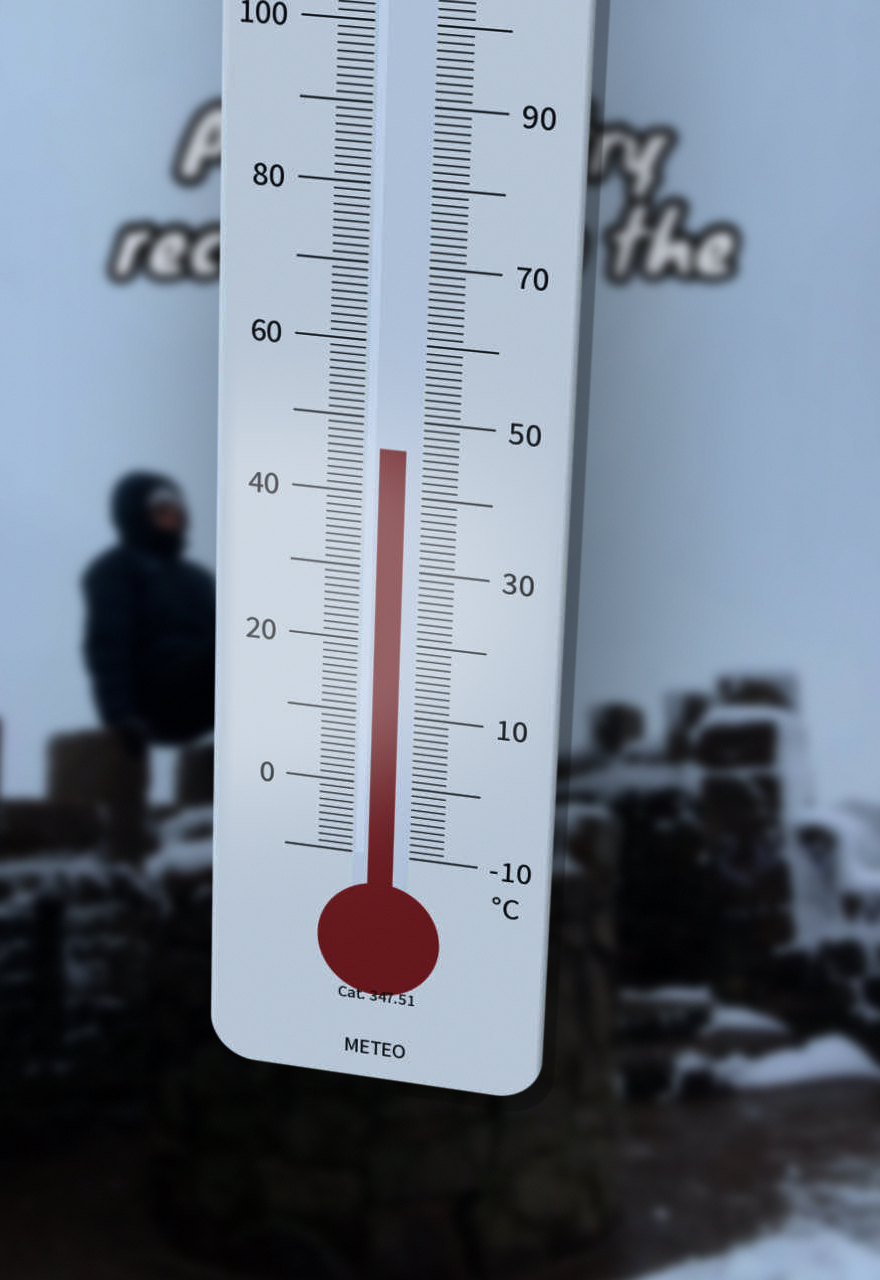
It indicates 46 °C
